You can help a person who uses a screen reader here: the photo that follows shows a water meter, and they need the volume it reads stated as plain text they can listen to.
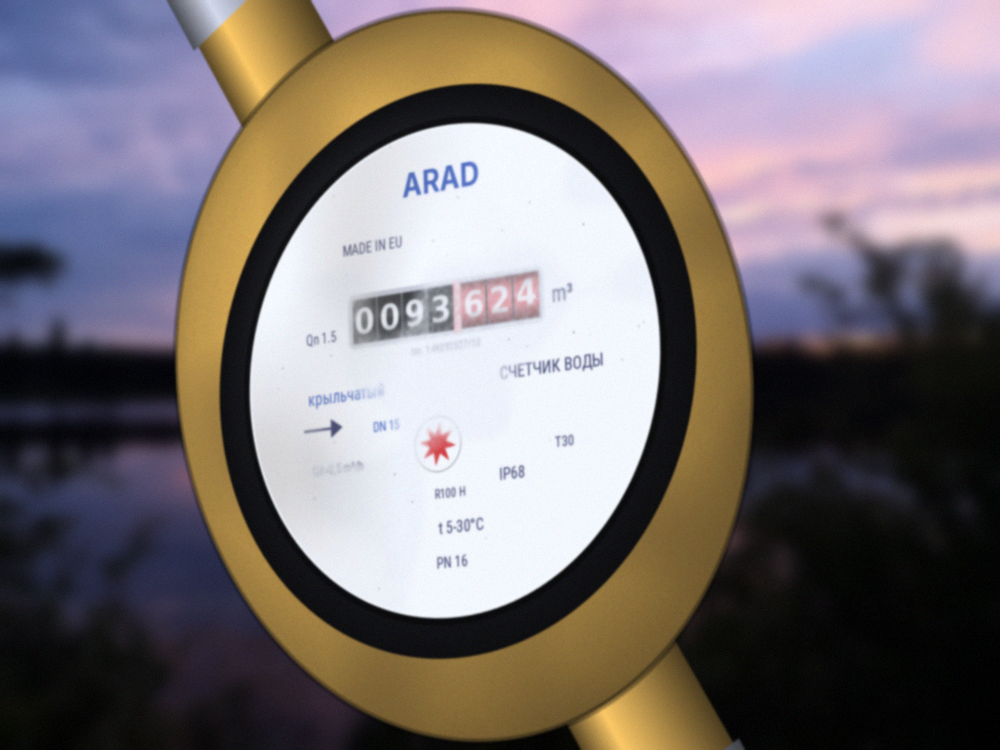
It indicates 93.624 m³
